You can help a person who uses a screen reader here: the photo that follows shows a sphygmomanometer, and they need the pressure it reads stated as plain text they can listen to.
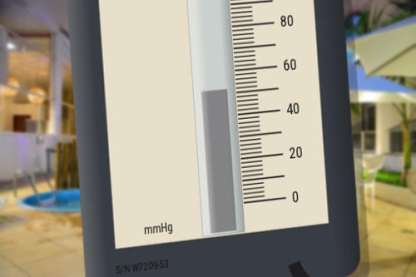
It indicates 52 mmHg
